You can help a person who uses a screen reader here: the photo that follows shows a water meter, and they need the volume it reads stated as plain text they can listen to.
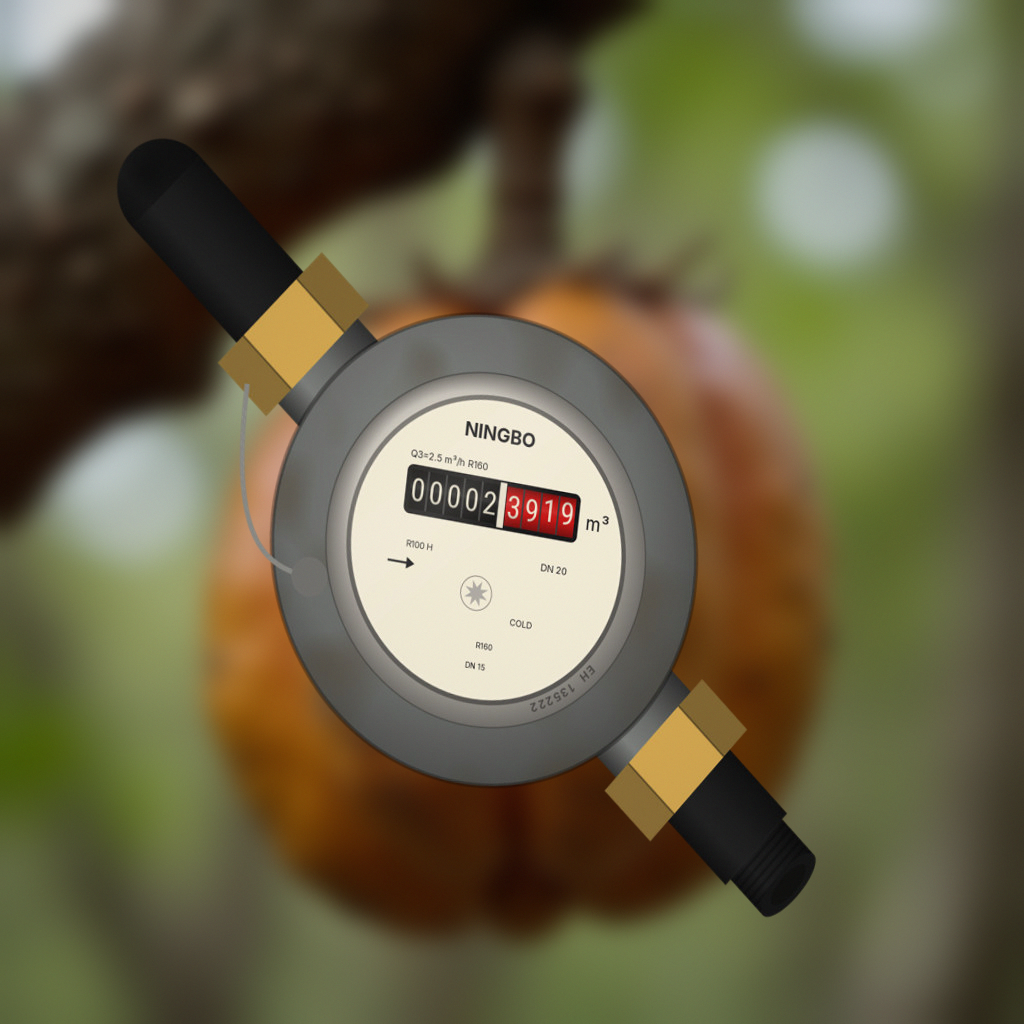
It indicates 2.3919 m³
